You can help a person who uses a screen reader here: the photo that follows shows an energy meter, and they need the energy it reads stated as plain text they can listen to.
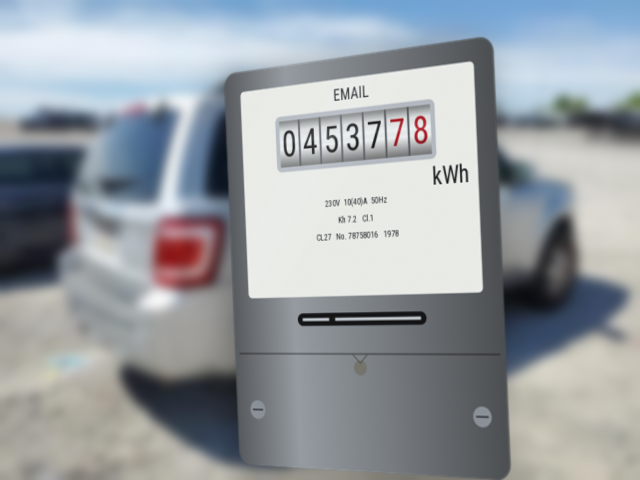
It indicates 4537.78 kWh
